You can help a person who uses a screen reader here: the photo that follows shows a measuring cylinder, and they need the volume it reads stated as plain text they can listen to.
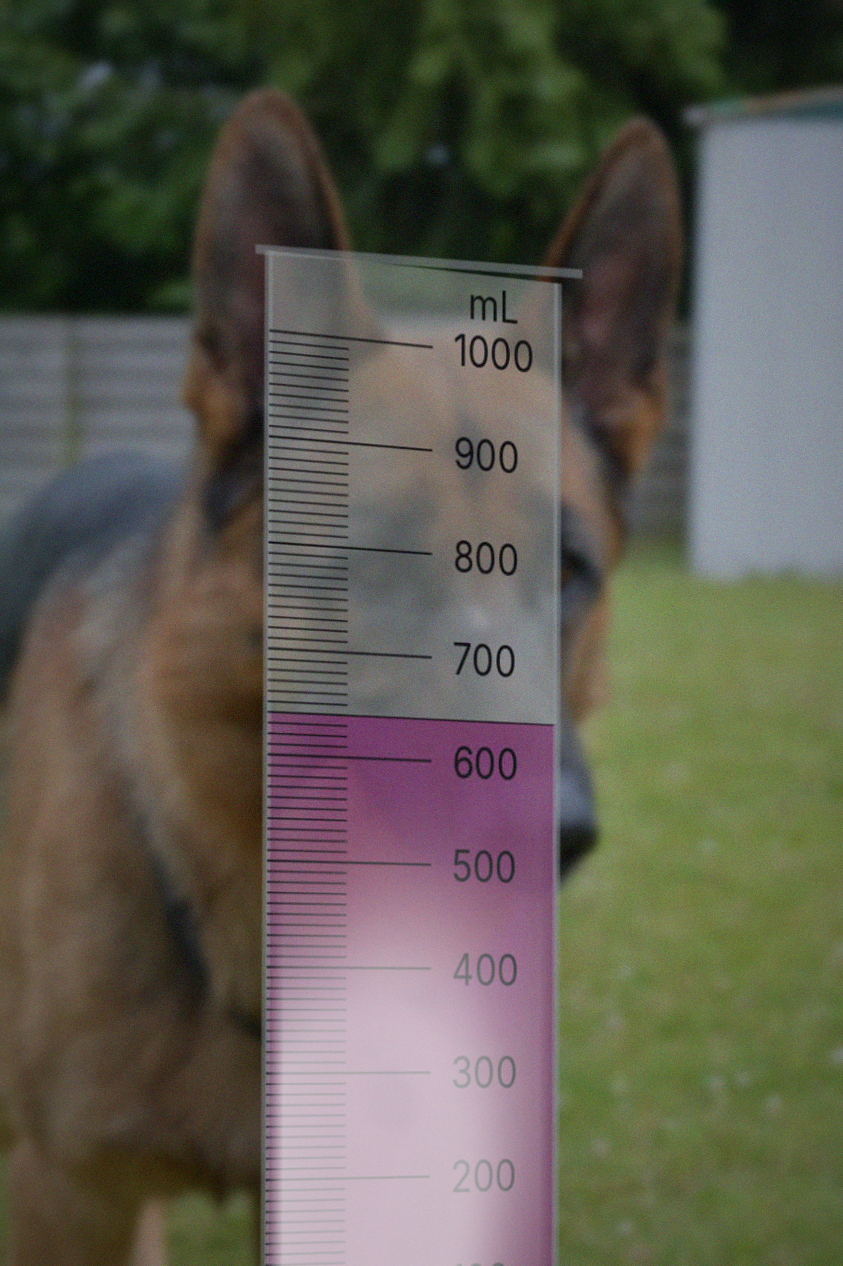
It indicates 640 mL
